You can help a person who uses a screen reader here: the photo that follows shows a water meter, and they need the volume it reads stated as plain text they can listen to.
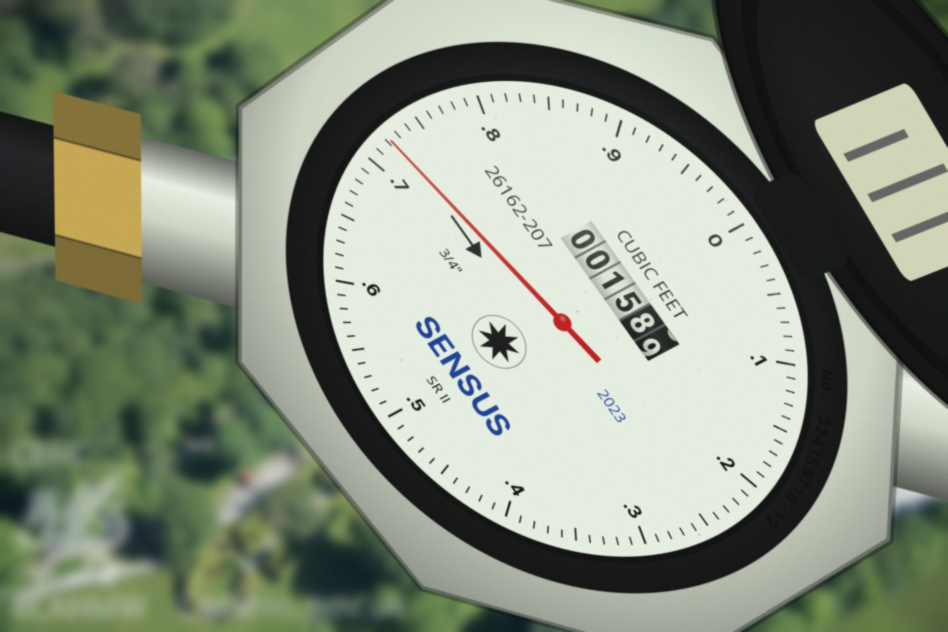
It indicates 1588.72 ft³
